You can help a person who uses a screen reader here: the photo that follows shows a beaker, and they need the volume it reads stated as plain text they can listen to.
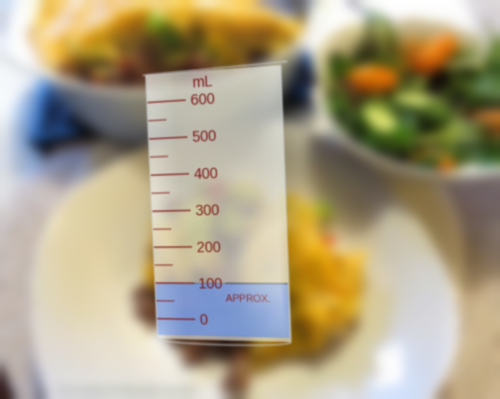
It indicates 100 mL
